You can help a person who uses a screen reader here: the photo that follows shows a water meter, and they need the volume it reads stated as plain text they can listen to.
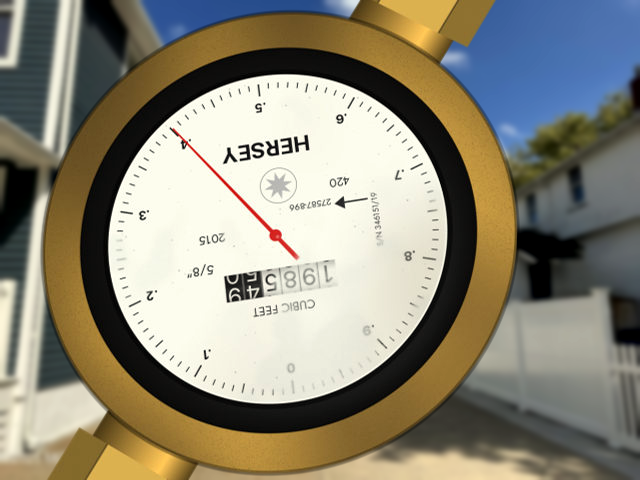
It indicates 198549.40 ft³
